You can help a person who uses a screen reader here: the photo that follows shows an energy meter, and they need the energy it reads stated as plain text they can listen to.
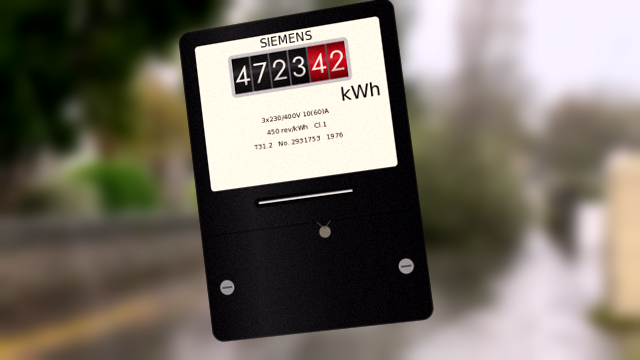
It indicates 4723.42 kWh
